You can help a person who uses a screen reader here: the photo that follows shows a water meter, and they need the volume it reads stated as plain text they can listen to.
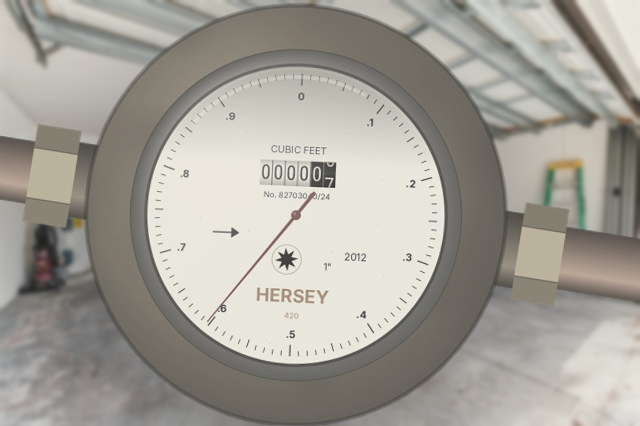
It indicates 6.60 ft³
